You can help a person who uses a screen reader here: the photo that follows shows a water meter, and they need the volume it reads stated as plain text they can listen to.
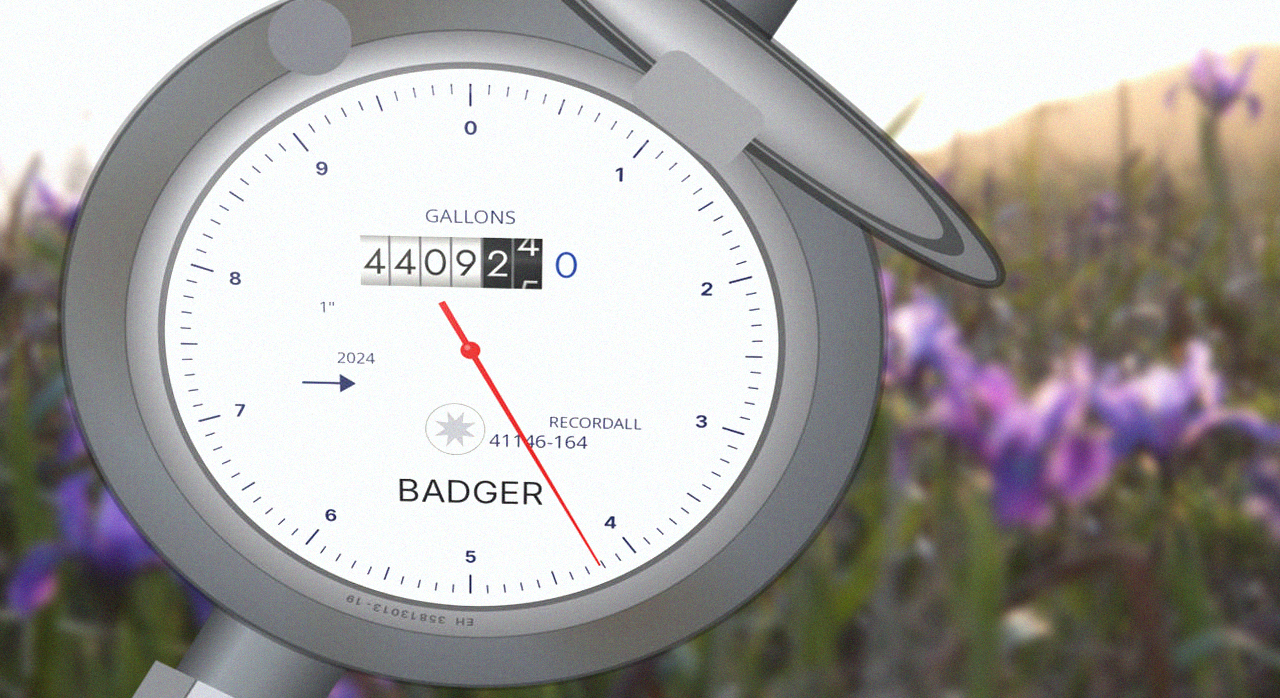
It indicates 4409244.2 gal
